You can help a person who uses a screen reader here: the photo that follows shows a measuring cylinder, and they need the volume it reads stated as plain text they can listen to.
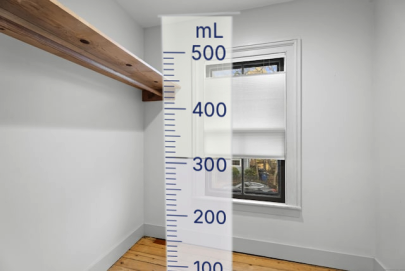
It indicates 310 mL
